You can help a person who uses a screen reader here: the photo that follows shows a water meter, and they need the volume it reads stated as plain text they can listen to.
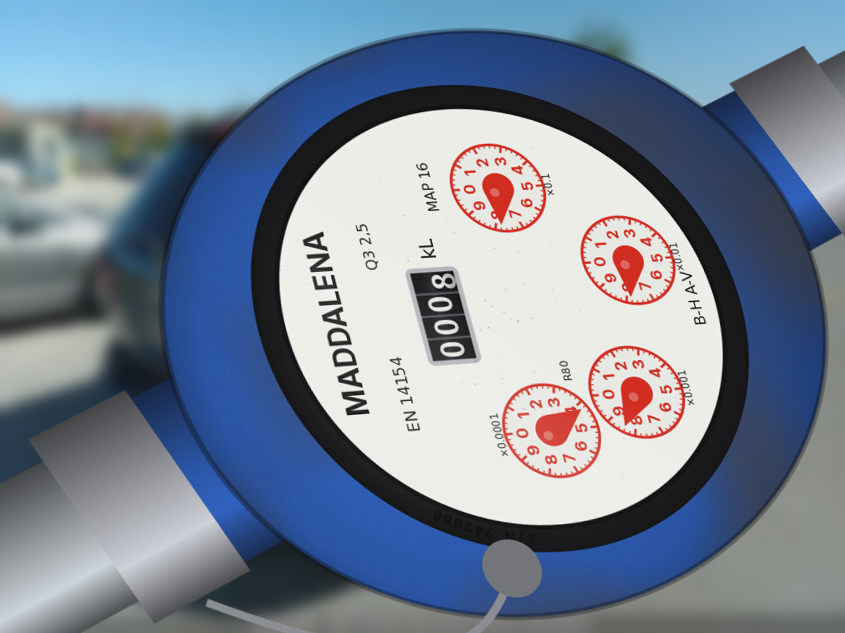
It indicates 7.7784 kL
